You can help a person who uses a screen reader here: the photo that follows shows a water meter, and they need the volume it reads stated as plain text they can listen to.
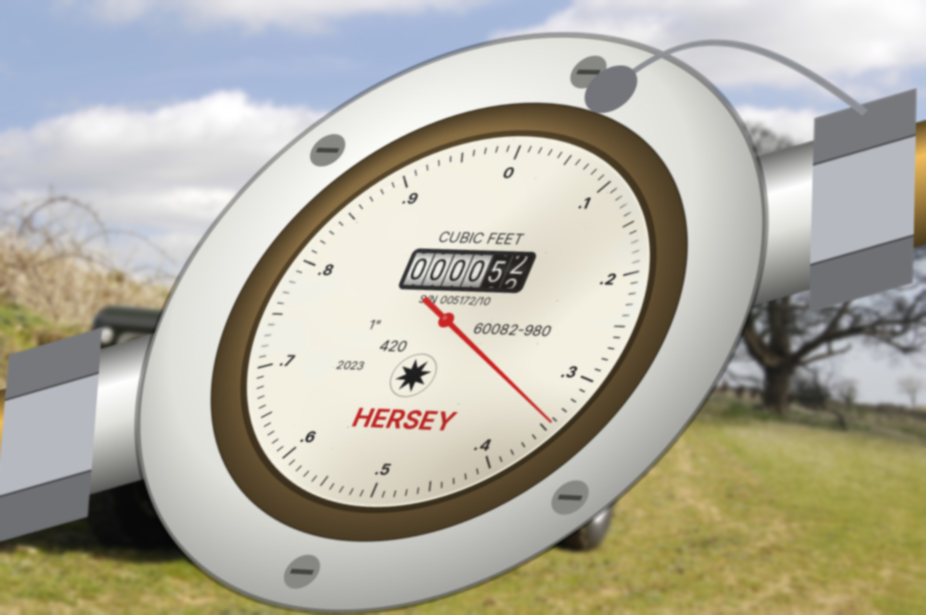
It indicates 52.34 ft³
